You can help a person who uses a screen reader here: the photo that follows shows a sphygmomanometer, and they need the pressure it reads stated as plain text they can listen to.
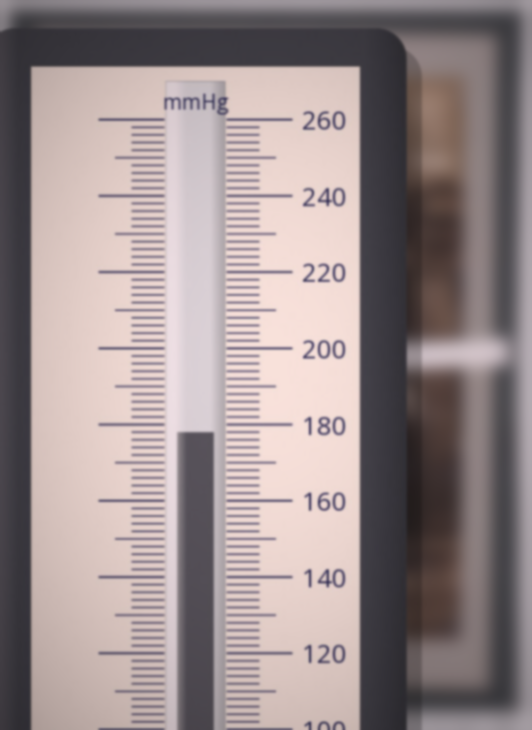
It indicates 178 mmHg
